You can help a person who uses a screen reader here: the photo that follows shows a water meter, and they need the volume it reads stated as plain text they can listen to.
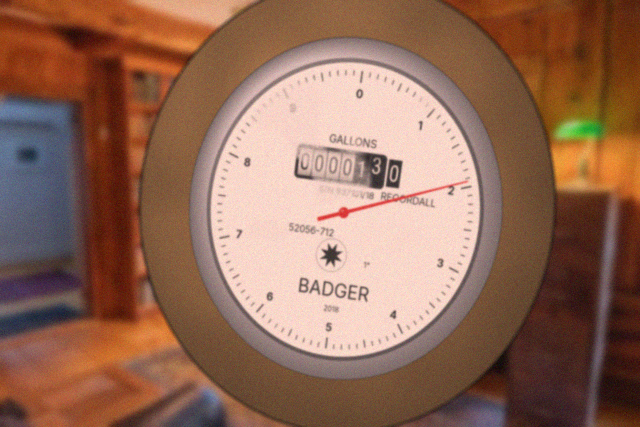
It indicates 131.9 gal
